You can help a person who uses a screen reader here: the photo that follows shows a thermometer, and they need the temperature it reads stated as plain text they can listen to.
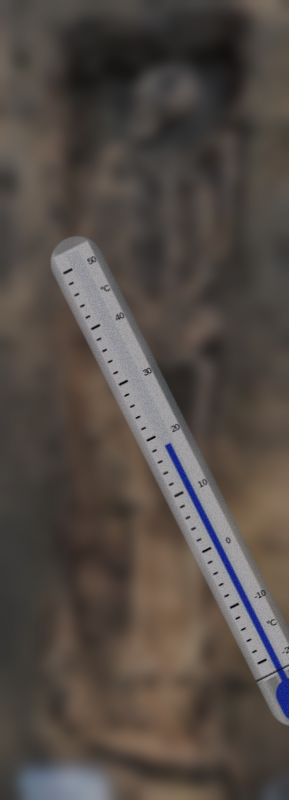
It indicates 18 °C
